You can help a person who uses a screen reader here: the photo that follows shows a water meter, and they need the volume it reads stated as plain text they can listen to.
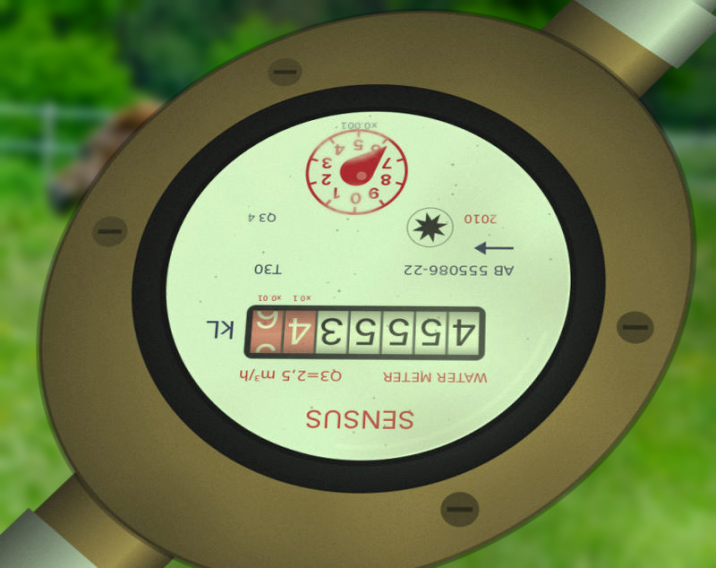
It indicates 45553.456 kL
